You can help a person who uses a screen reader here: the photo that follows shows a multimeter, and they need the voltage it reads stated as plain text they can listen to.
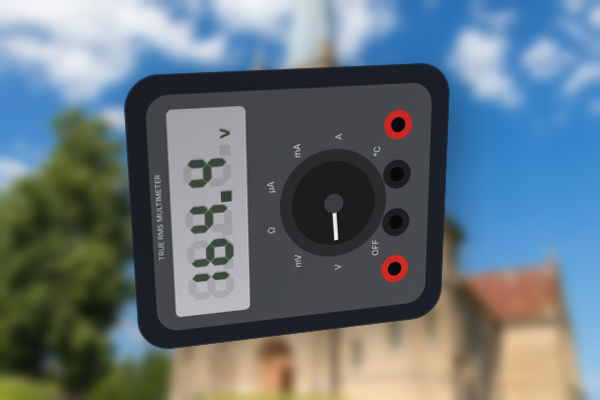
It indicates 164.4 V
